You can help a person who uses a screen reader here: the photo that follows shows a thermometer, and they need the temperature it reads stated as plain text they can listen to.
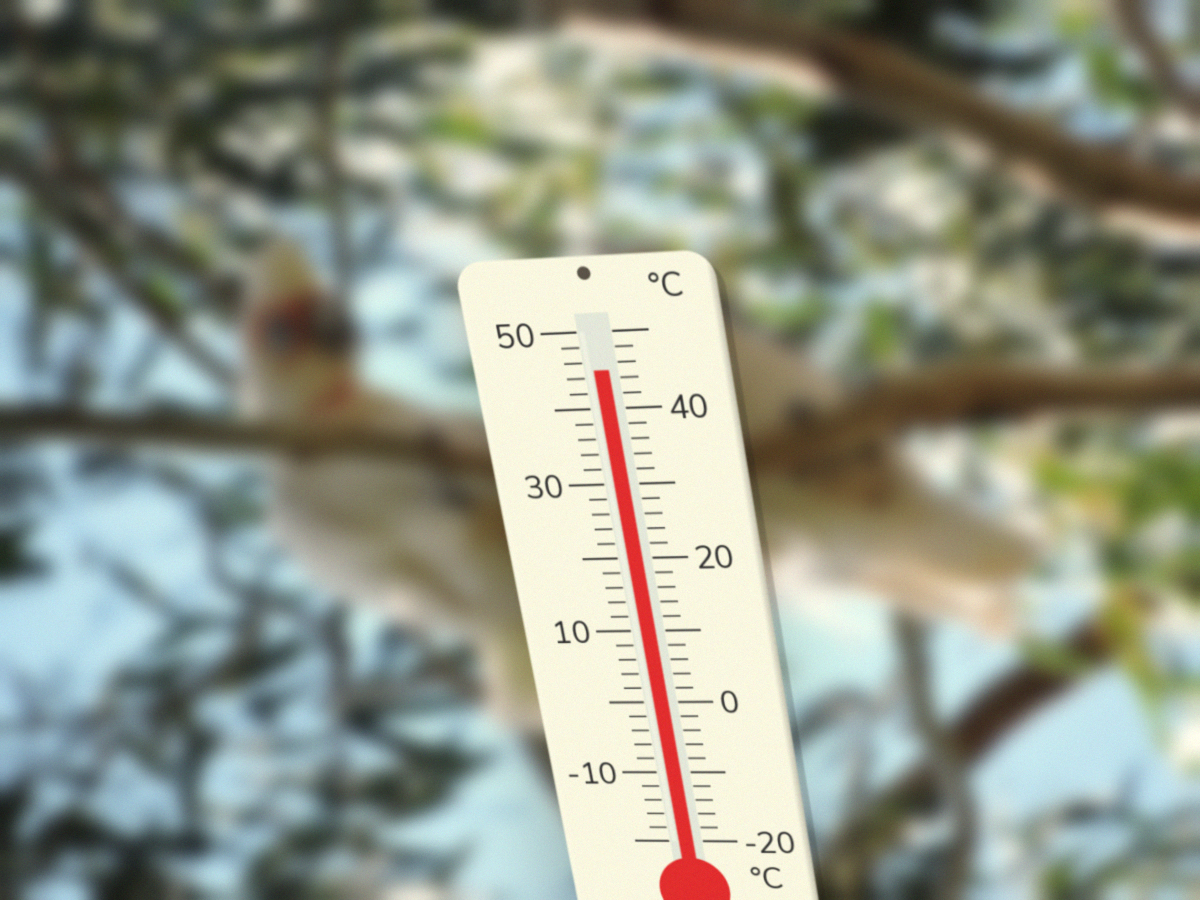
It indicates 45 °C
